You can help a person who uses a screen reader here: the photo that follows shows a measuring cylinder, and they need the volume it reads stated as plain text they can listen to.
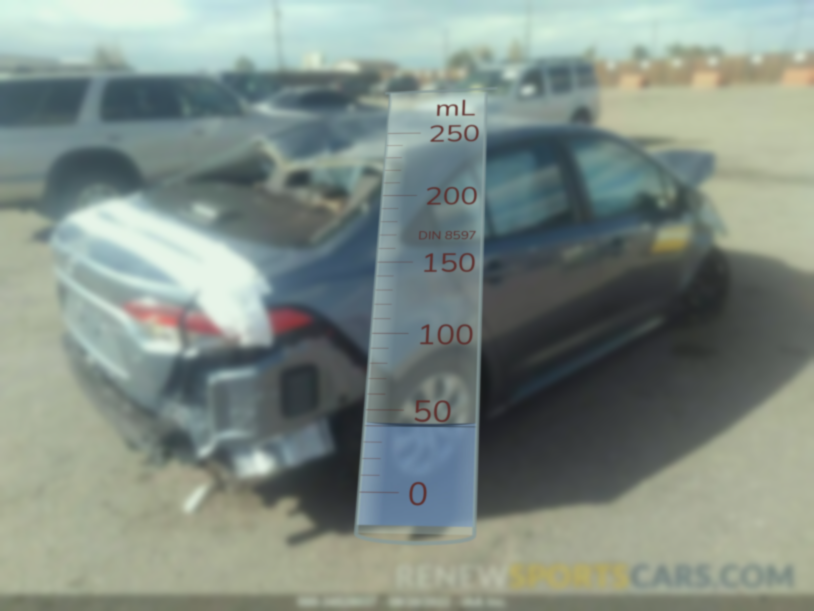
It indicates 40 mL
